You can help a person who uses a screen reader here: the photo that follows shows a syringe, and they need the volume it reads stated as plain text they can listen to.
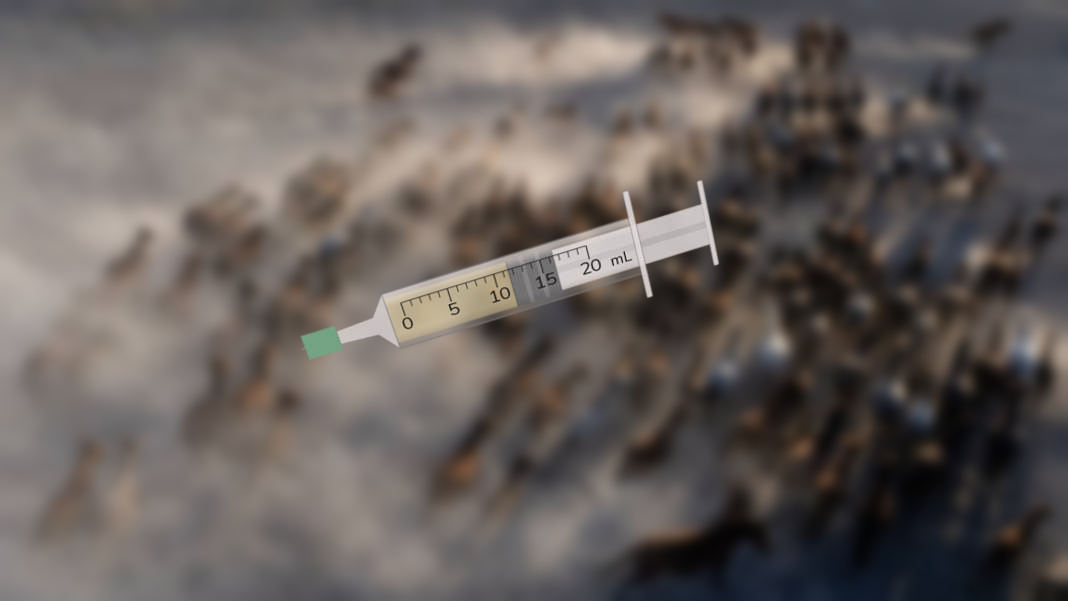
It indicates 11.5 mL
